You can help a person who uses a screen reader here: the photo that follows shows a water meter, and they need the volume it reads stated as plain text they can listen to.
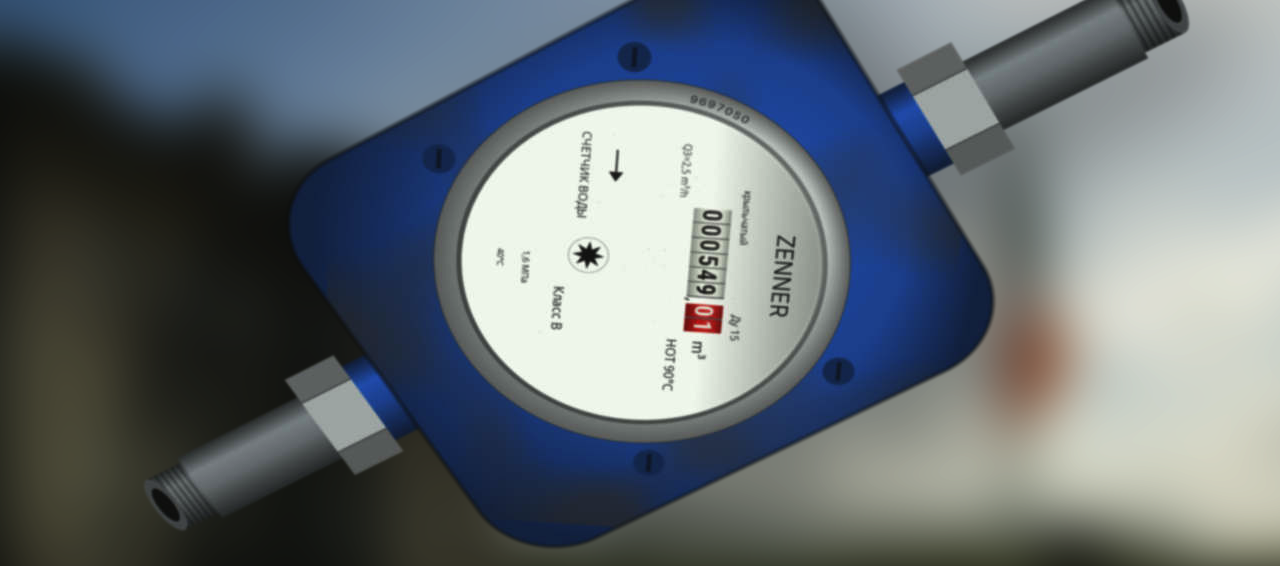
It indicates 549.01 m³
